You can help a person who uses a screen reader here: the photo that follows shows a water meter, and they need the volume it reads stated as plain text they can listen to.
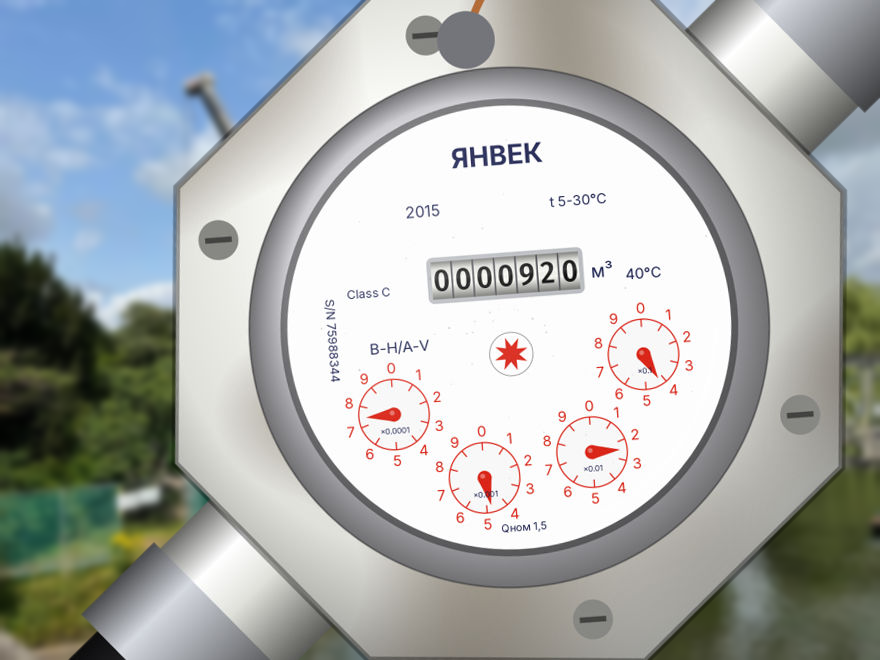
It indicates 920.4247 m³
